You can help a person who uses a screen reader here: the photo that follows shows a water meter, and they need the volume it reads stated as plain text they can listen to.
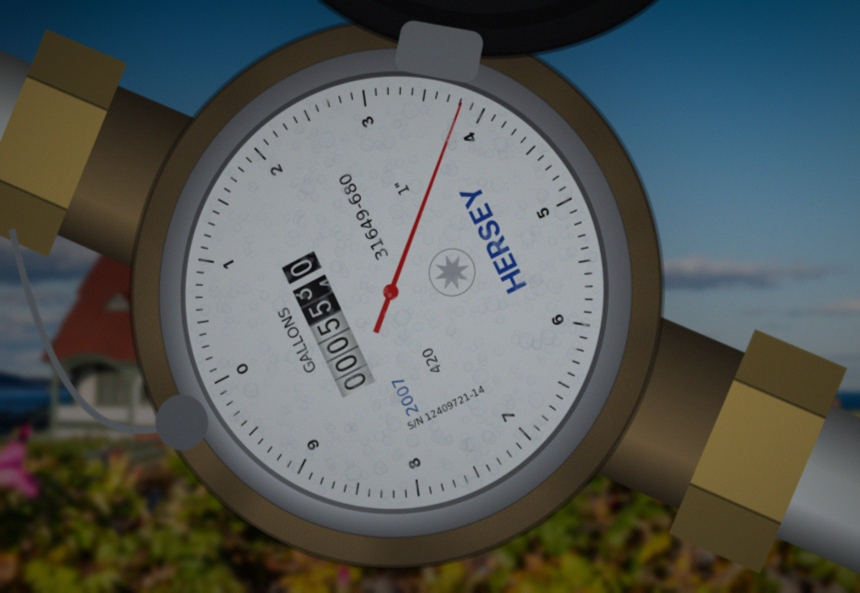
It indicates 5533.8 gal
